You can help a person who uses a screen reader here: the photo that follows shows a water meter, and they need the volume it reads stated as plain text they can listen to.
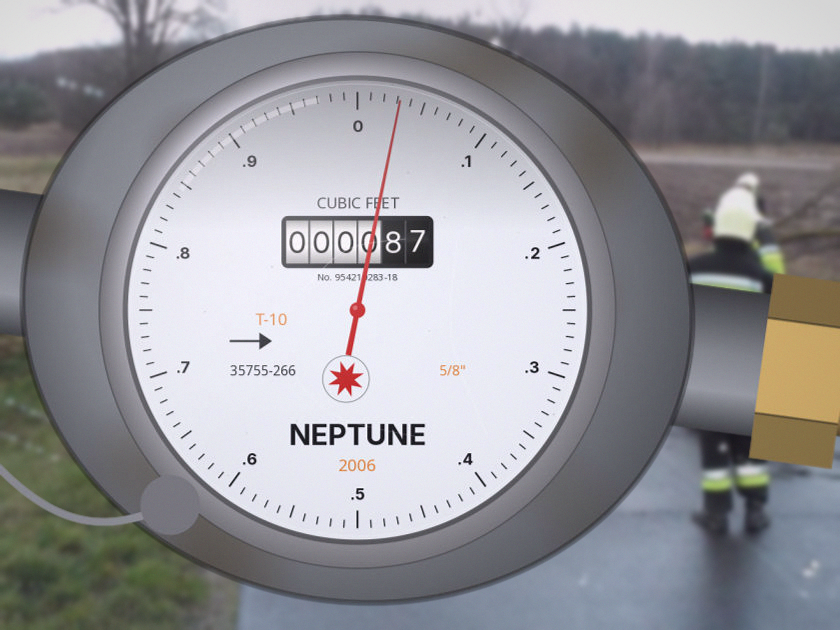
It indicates 87.03 ft³
